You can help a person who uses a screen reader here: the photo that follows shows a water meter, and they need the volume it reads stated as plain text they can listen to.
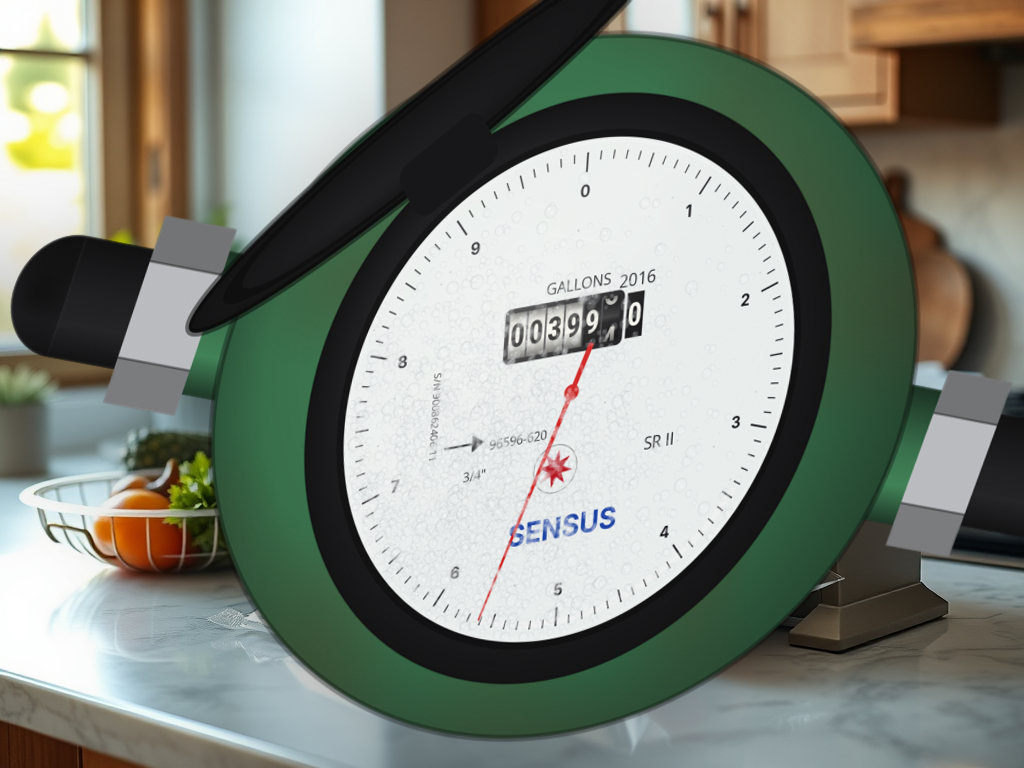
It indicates 39935.6 gal
